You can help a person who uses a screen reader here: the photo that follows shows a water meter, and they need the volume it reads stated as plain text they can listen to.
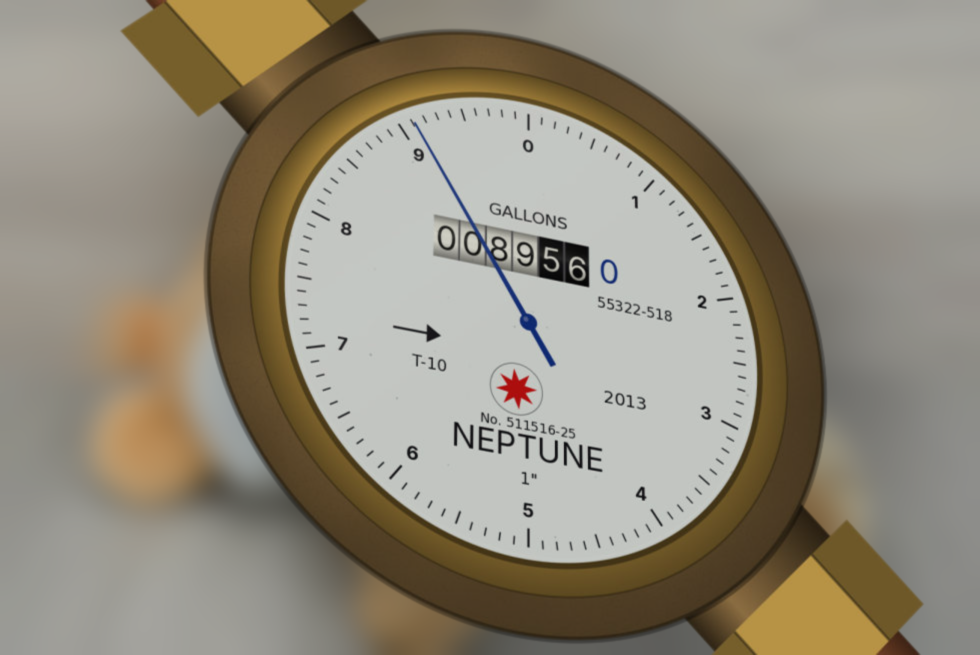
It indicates 89559.1 gal
